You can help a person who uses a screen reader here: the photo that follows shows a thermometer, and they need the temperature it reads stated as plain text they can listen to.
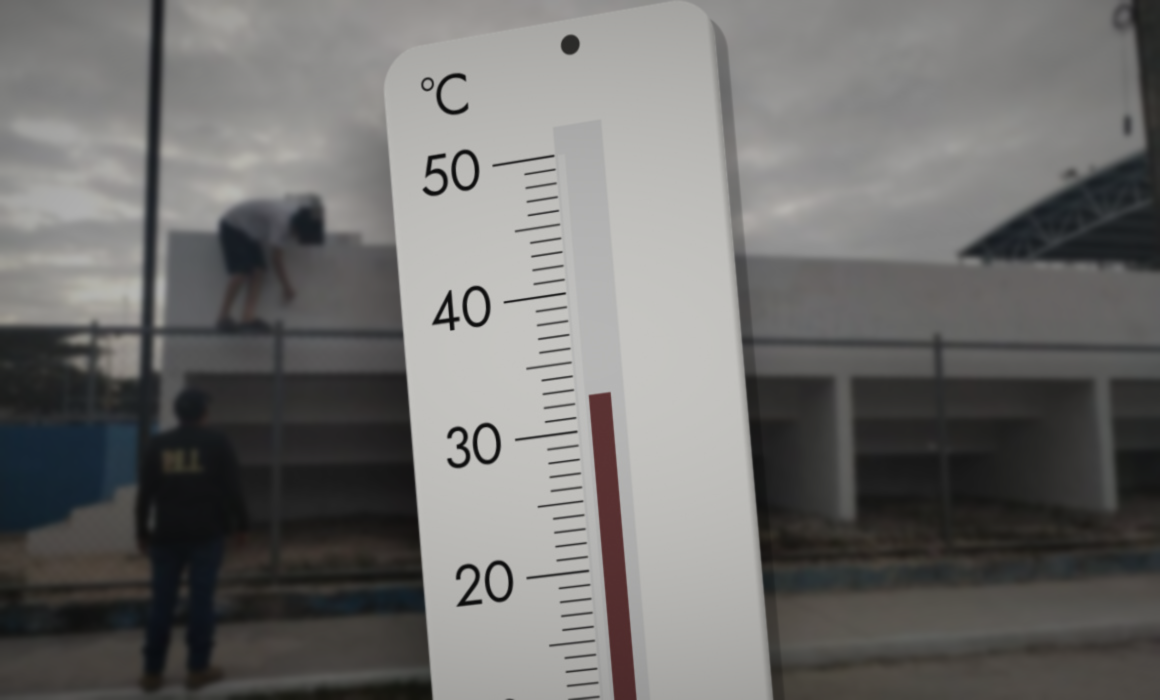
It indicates 32.5 °C
